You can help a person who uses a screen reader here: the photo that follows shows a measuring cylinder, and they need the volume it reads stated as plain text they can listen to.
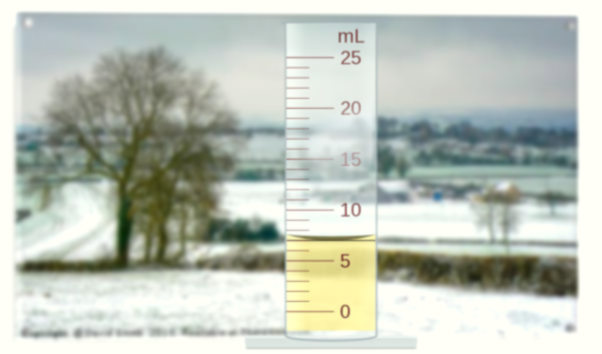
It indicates 7 mL
